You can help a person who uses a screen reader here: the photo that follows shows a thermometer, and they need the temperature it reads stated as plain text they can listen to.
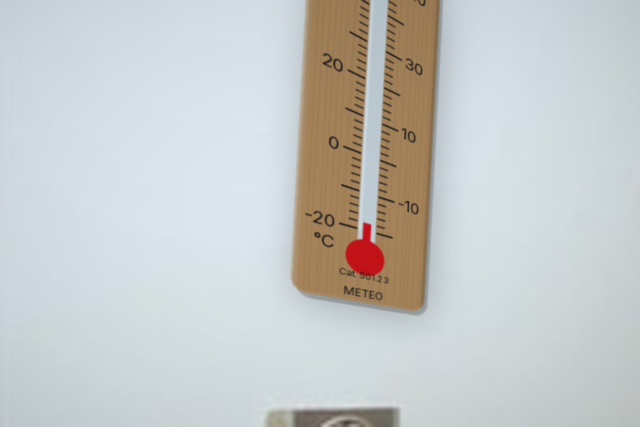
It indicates -18 °C
